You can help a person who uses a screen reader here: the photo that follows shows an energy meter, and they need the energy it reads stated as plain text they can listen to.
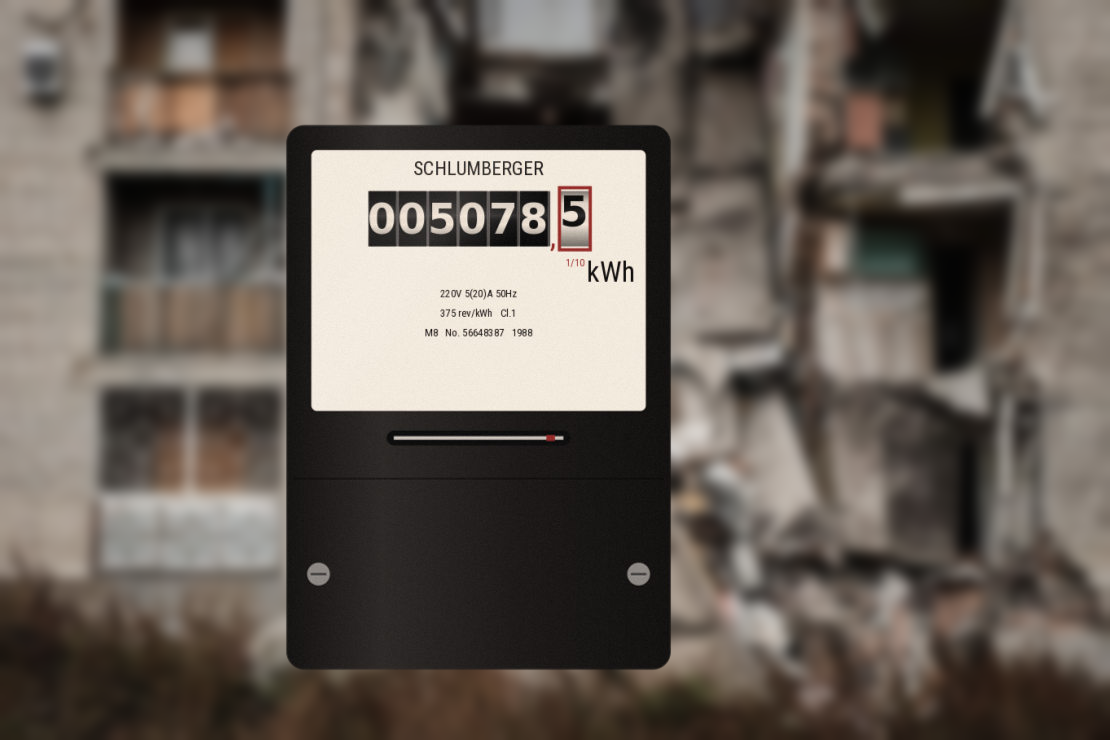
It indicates 5078.5 kWh
